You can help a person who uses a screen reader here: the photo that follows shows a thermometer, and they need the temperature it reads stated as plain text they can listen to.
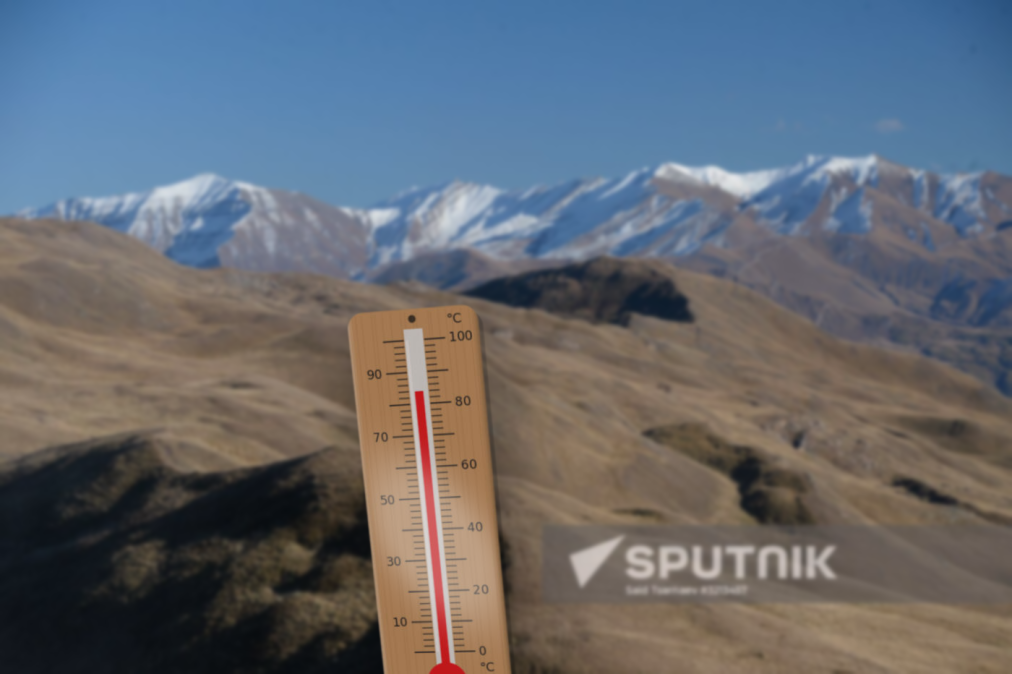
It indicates 84 °C
